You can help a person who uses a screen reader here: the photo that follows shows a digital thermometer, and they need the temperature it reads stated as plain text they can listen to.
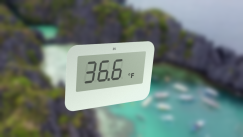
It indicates 36.6 °F
